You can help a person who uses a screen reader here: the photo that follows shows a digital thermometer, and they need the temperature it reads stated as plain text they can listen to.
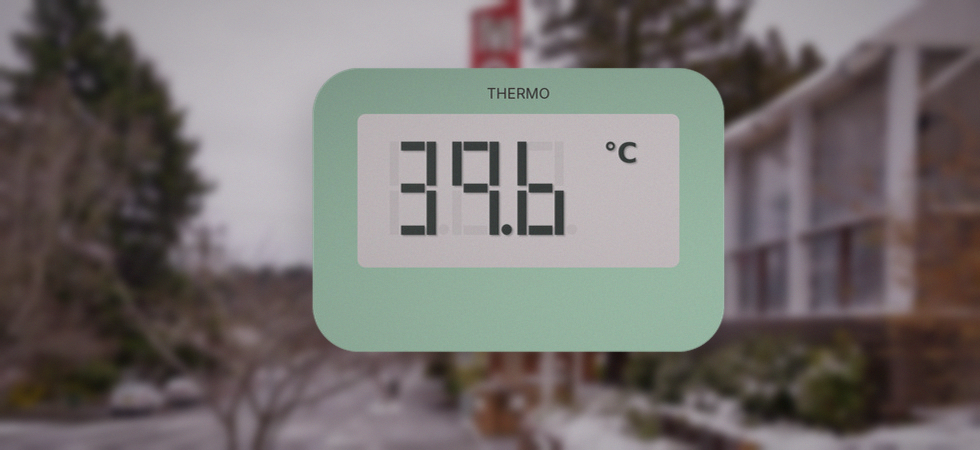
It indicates 39.6 °C
